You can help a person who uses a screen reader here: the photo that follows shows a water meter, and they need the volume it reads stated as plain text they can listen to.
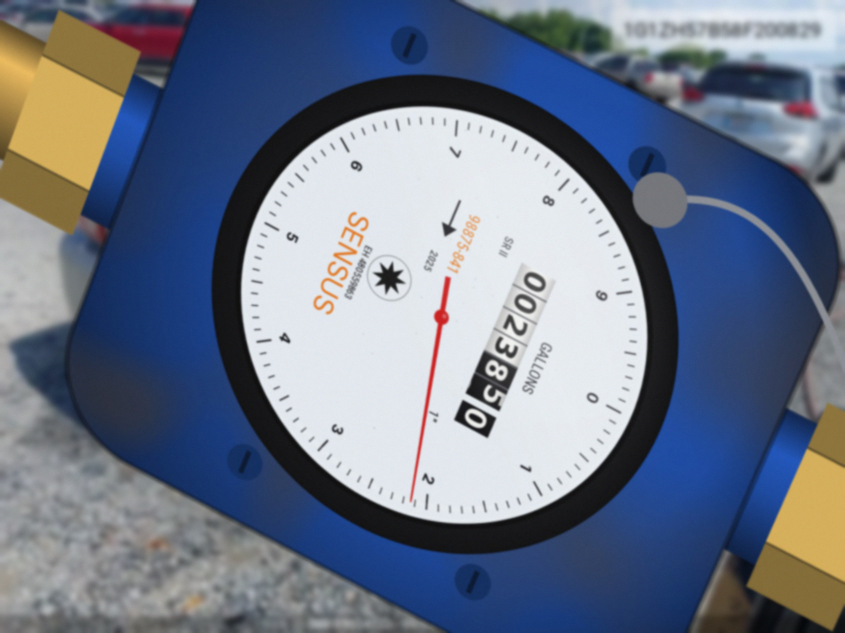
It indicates 23852.1 gal
